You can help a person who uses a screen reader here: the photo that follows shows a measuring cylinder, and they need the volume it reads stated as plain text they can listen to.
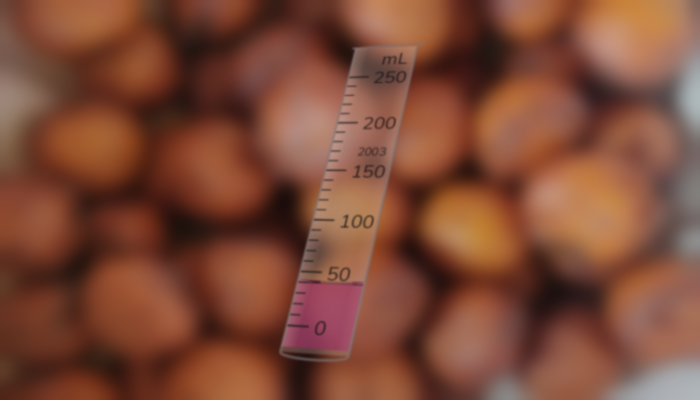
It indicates 40 mL
